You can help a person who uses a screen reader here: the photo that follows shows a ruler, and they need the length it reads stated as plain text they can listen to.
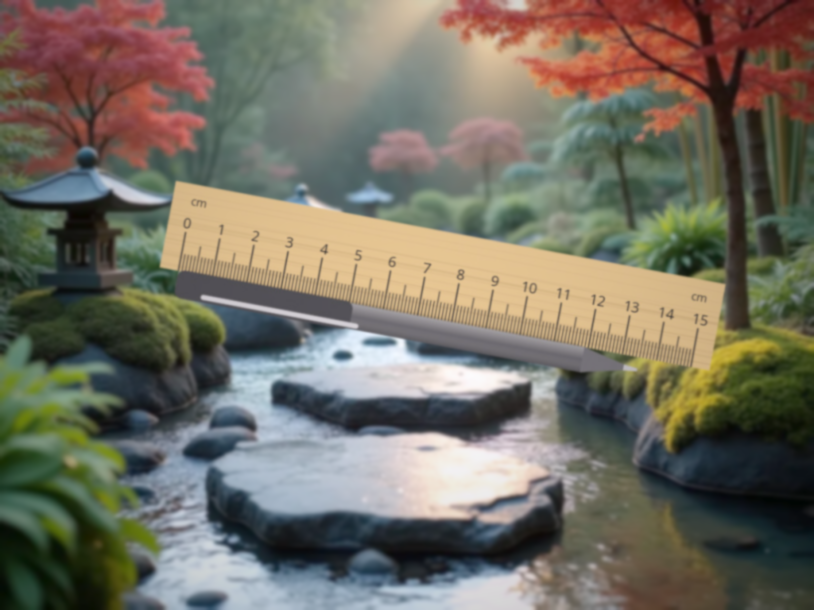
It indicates 13.5 cm
